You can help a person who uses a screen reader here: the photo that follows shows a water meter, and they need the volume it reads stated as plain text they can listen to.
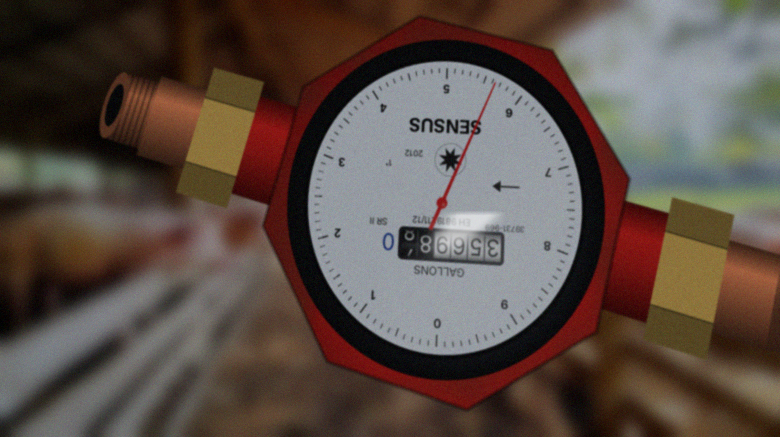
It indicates 3569875.6 gal
